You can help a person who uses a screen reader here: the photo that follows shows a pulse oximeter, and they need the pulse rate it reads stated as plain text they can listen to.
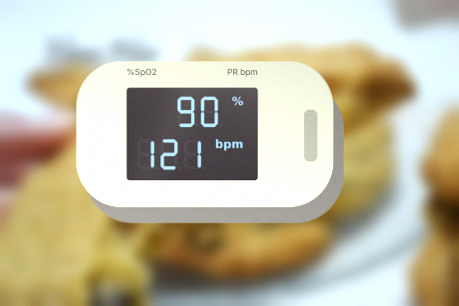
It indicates 121 bpm
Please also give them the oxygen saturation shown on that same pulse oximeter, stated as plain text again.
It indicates 90 %
